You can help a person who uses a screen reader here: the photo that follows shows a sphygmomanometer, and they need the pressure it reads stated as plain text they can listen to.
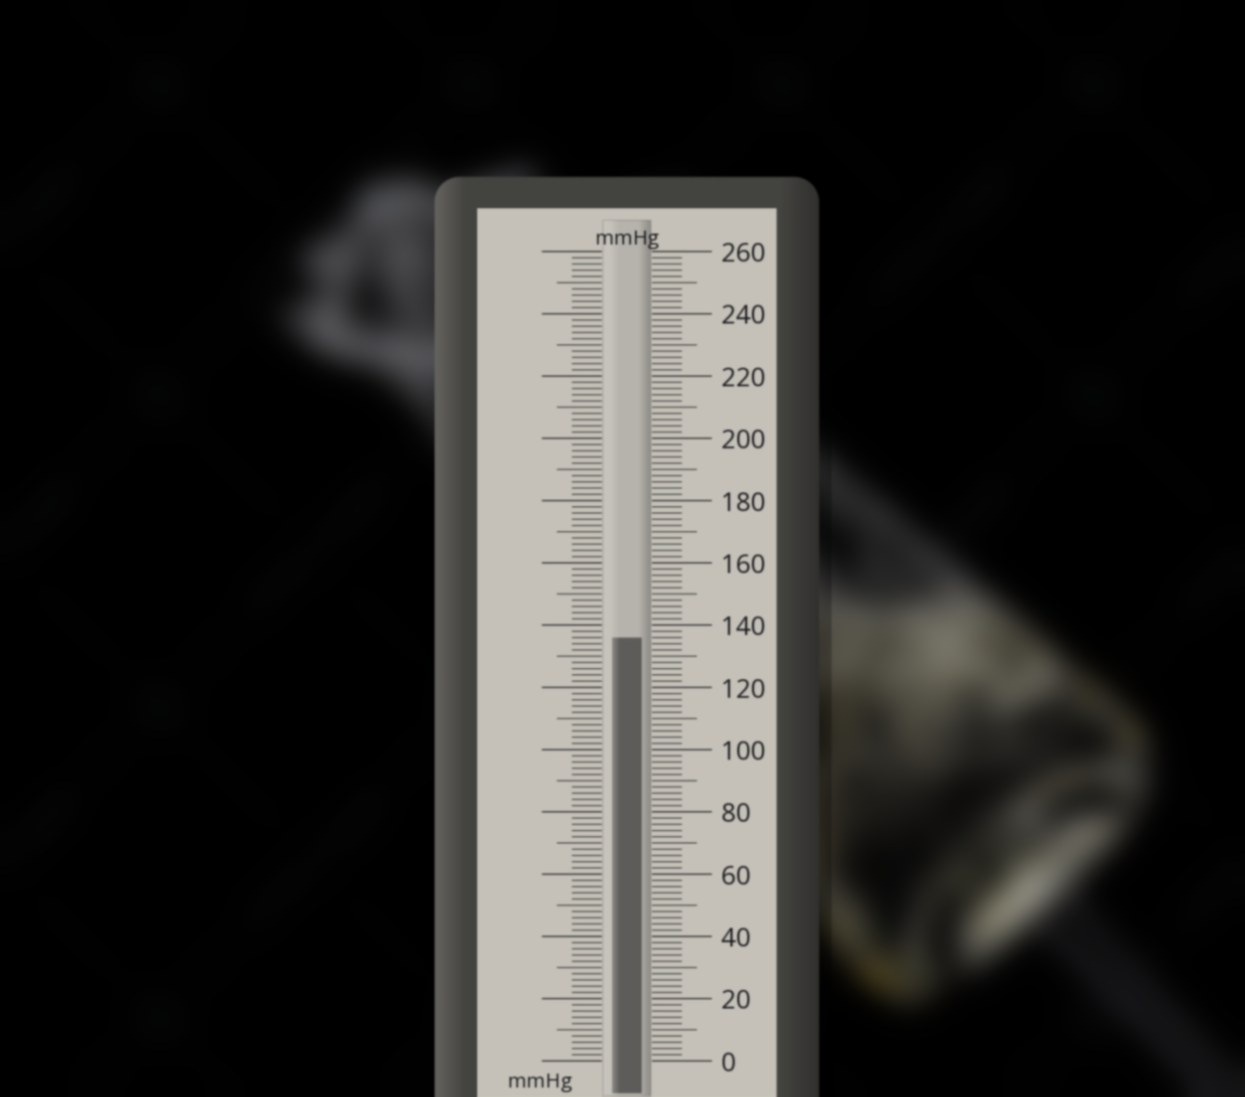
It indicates 136 mmHg
